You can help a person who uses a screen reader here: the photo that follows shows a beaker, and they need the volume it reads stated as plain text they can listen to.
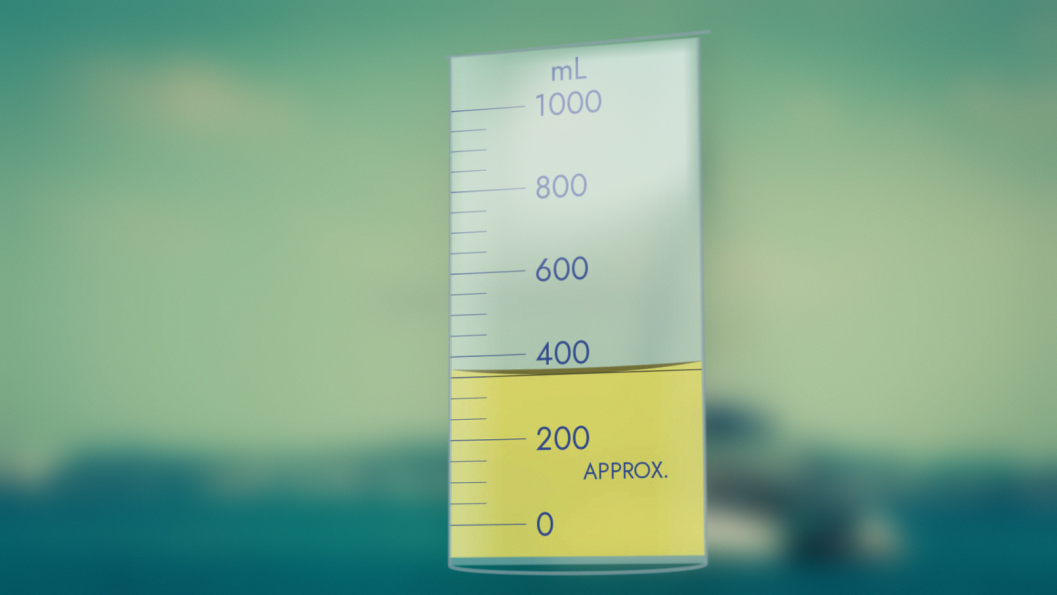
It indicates 350 mL
